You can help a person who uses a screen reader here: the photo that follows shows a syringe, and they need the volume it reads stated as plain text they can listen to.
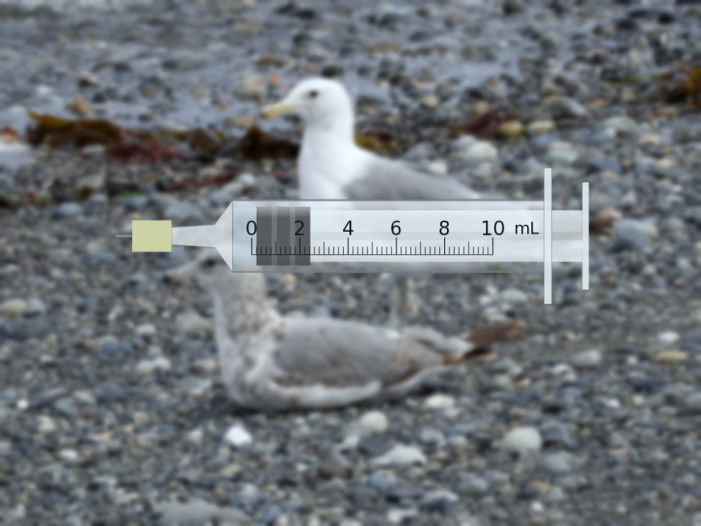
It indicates 0.2 mL
